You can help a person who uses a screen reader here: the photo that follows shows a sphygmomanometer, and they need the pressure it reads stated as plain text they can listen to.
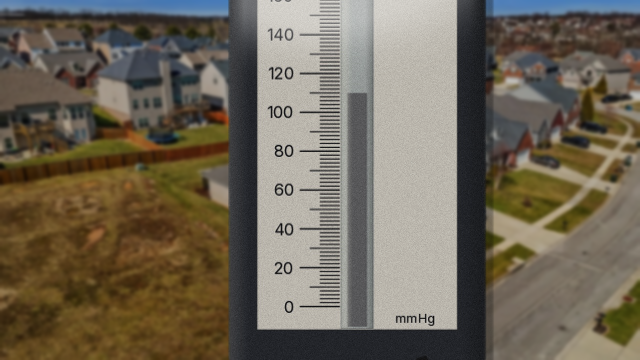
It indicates 110 mmHg
